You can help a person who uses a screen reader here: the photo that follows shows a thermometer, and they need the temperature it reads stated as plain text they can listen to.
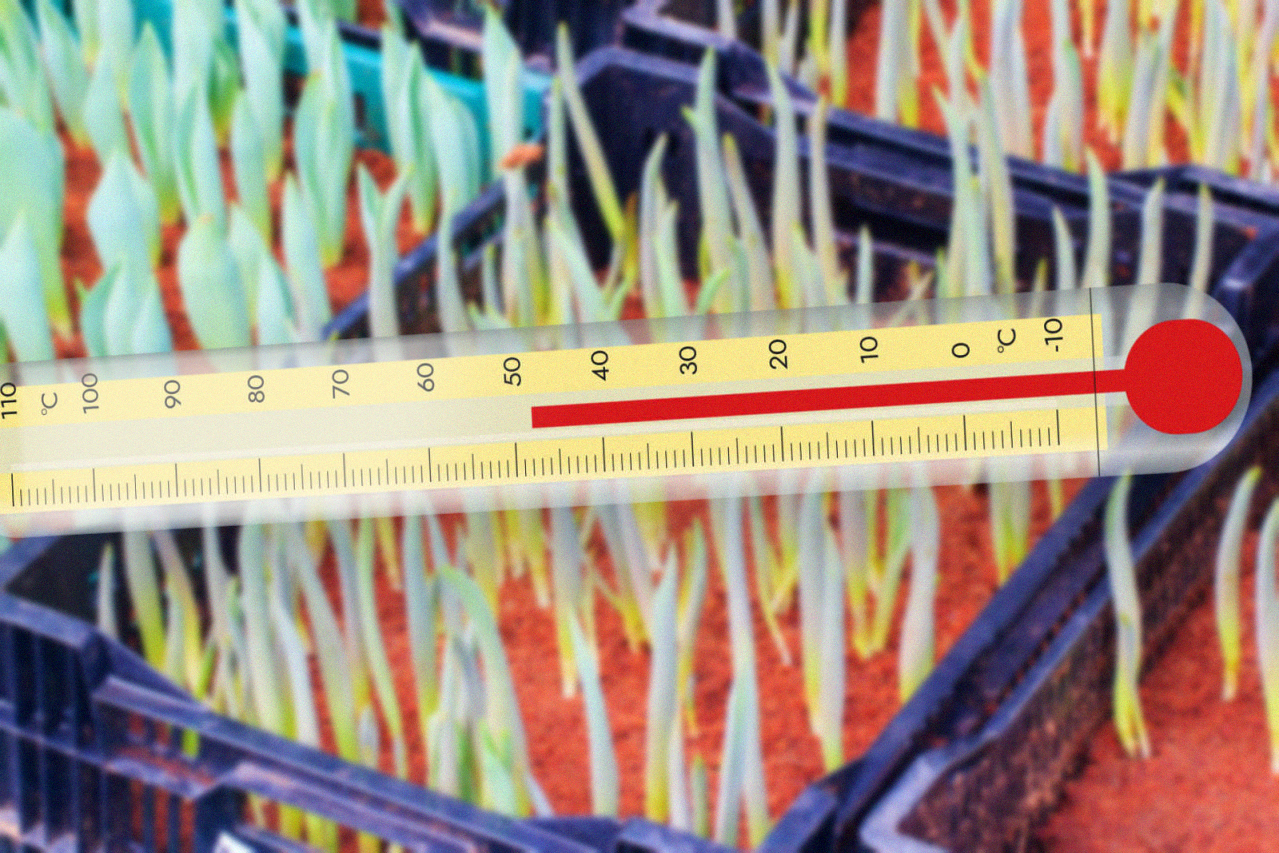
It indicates 48 °C
